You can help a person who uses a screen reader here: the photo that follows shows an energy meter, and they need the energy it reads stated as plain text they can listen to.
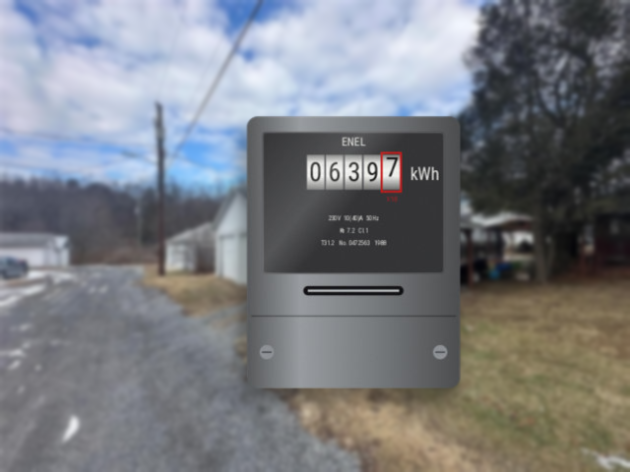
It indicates 639.7 kWh
